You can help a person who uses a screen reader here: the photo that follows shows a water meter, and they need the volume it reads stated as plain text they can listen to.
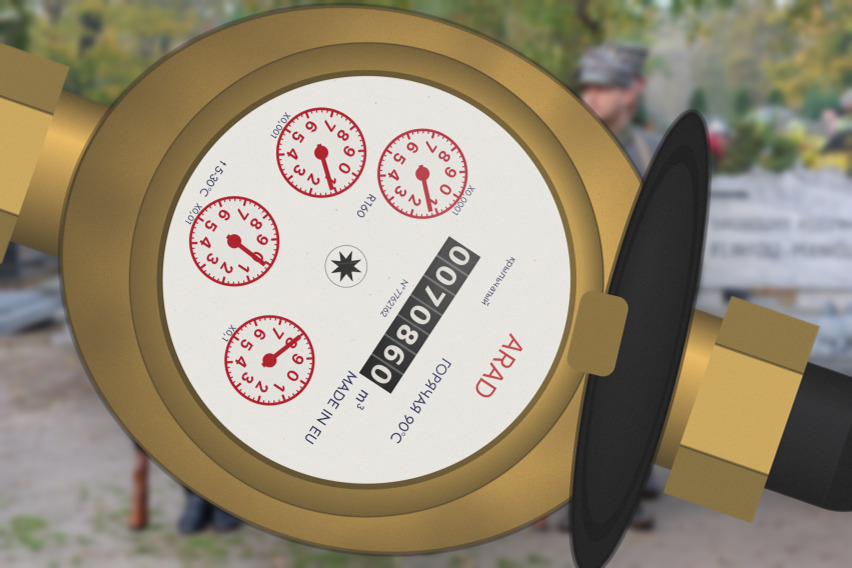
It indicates 70860.8011 m³
